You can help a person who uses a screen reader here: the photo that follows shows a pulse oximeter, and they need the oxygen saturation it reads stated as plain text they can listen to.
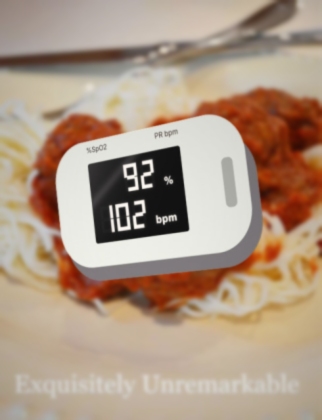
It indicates 92 %
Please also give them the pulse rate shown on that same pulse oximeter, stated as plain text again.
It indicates 102 bpm
